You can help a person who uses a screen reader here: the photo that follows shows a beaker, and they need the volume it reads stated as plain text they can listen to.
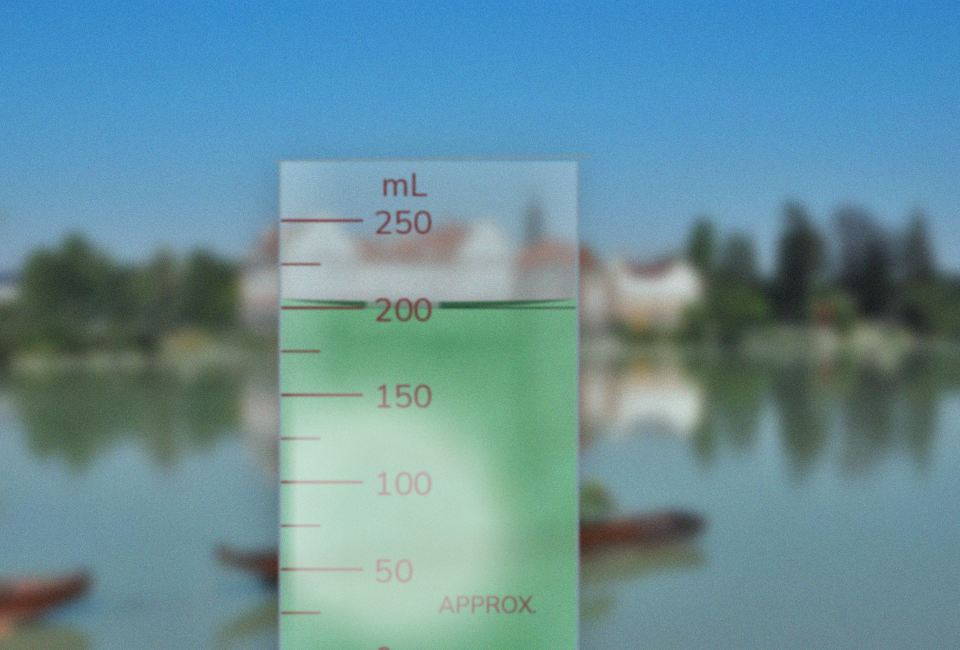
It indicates 200 mL
